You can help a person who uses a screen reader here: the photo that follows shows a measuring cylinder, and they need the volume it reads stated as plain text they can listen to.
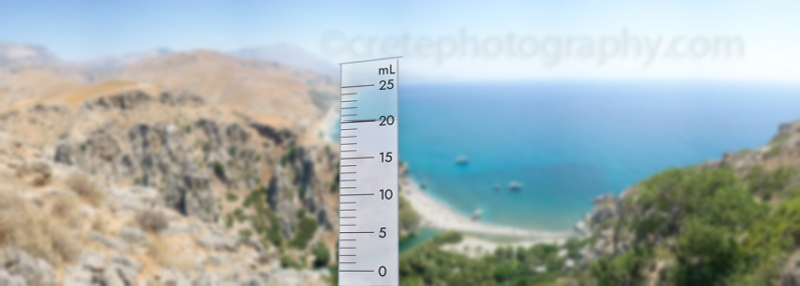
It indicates 20 mL
